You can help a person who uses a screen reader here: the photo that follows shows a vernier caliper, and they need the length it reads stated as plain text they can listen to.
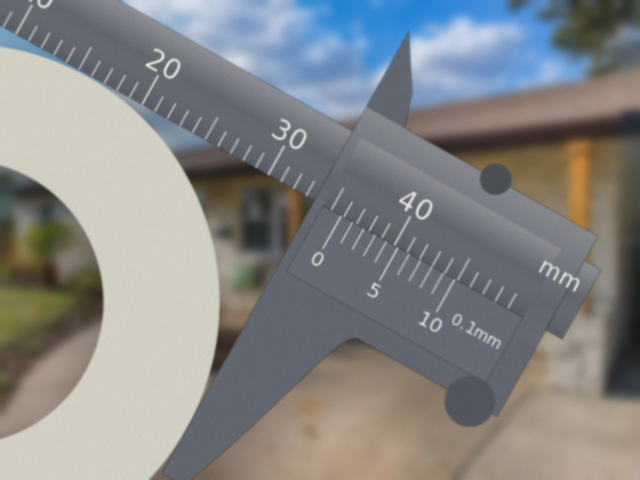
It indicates 35.8 mm
